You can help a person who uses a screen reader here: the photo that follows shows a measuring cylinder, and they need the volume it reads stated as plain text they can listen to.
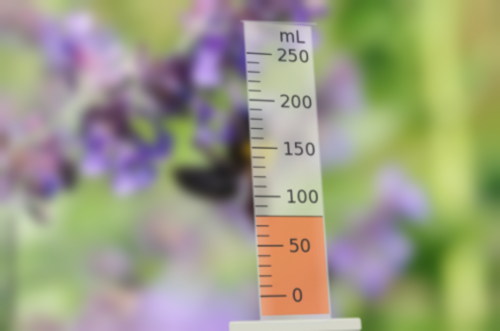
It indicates 80 mL
